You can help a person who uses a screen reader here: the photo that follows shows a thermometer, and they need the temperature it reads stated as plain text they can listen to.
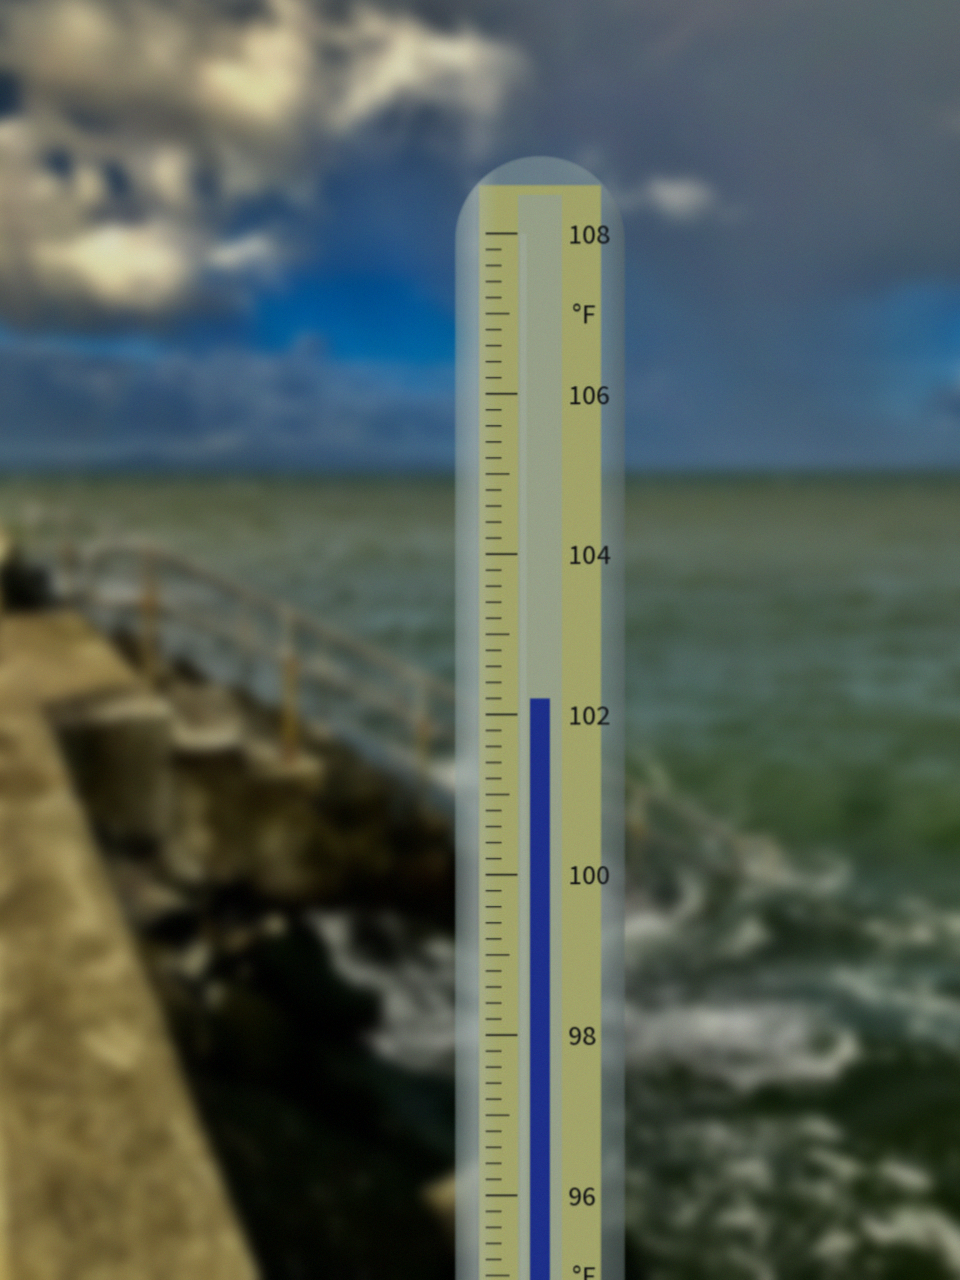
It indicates 102.2 °F
